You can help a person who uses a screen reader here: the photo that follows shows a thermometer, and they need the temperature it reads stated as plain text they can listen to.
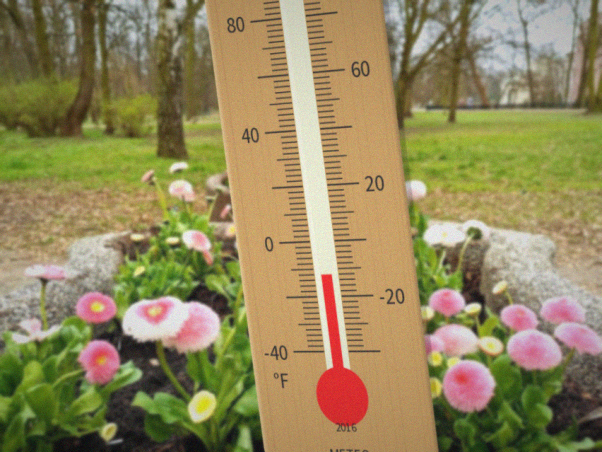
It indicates -12 °F
